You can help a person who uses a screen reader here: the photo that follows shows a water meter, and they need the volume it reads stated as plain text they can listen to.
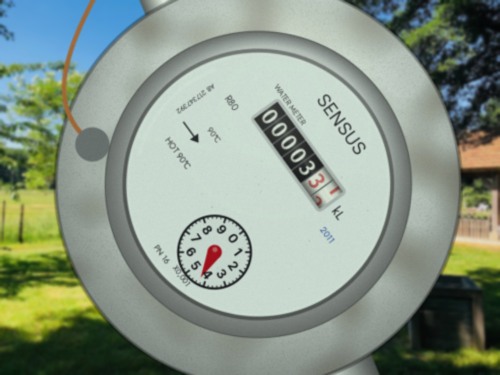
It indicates 3.314 kL
